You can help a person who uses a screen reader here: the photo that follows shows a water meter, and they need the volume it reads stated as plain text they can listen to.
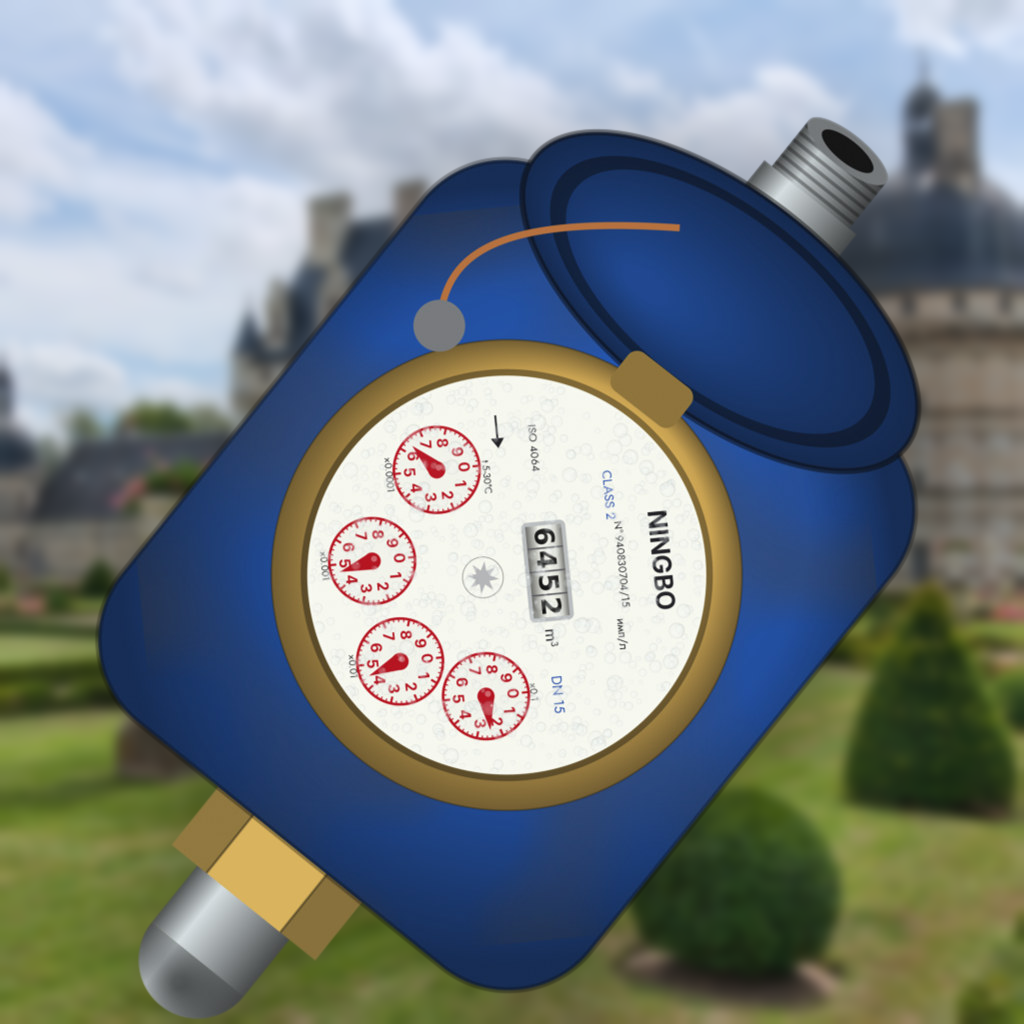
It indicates 6452.2446 m³
